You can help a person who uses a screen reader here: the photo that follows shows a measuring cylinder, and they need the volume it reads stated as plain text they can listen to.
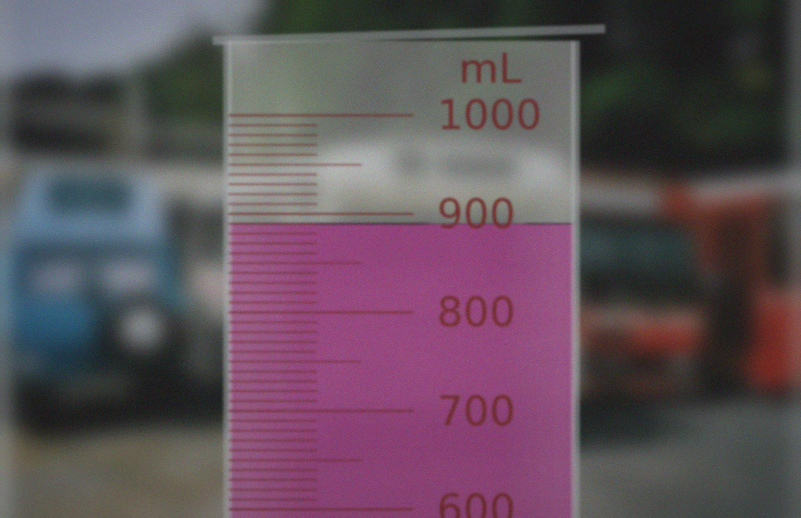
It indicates 890 mL
